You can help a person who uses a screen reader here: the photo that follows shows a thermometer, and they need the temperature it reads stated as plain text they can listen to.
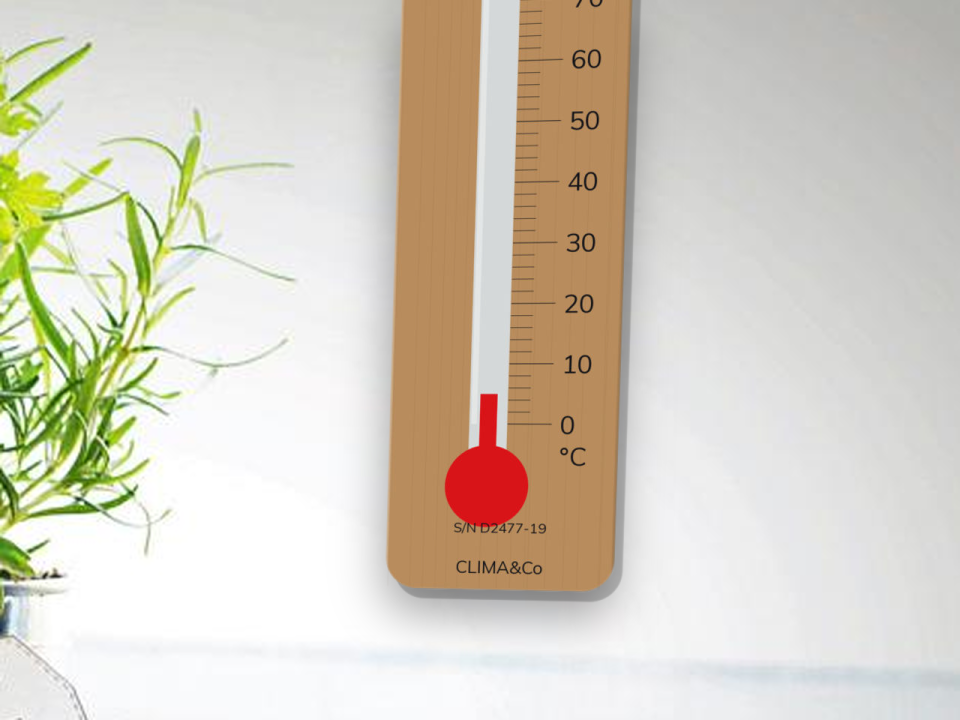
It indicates 5 °C
